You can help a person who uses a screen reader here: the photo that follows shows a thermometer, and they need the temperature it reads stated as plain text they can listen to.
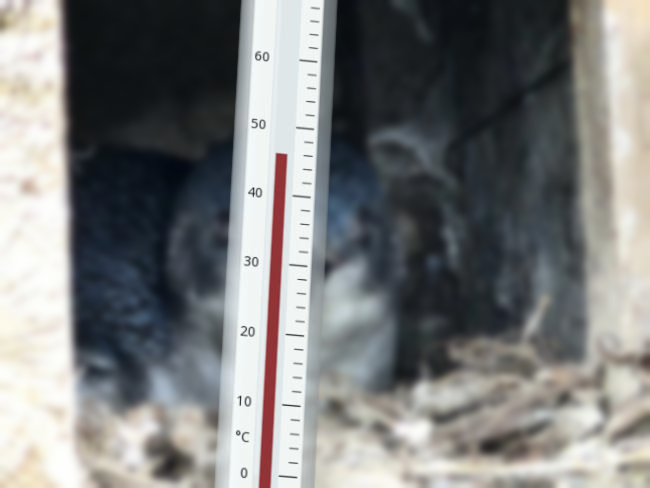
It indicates 46 °C
